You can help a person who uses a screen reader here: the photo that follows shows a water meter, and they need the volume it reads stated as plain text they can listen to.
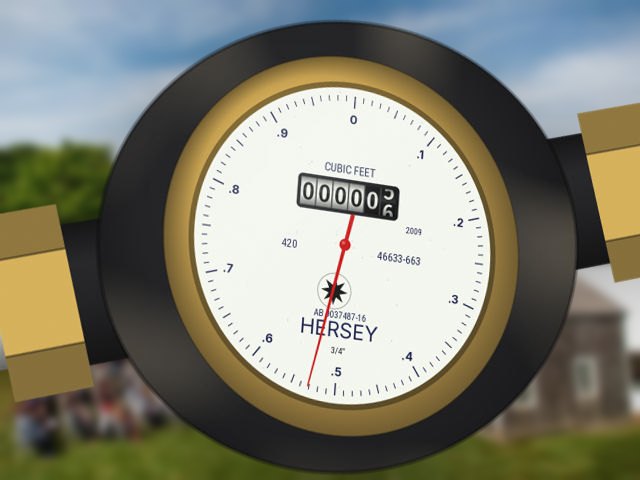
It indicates 5.53 ft³
